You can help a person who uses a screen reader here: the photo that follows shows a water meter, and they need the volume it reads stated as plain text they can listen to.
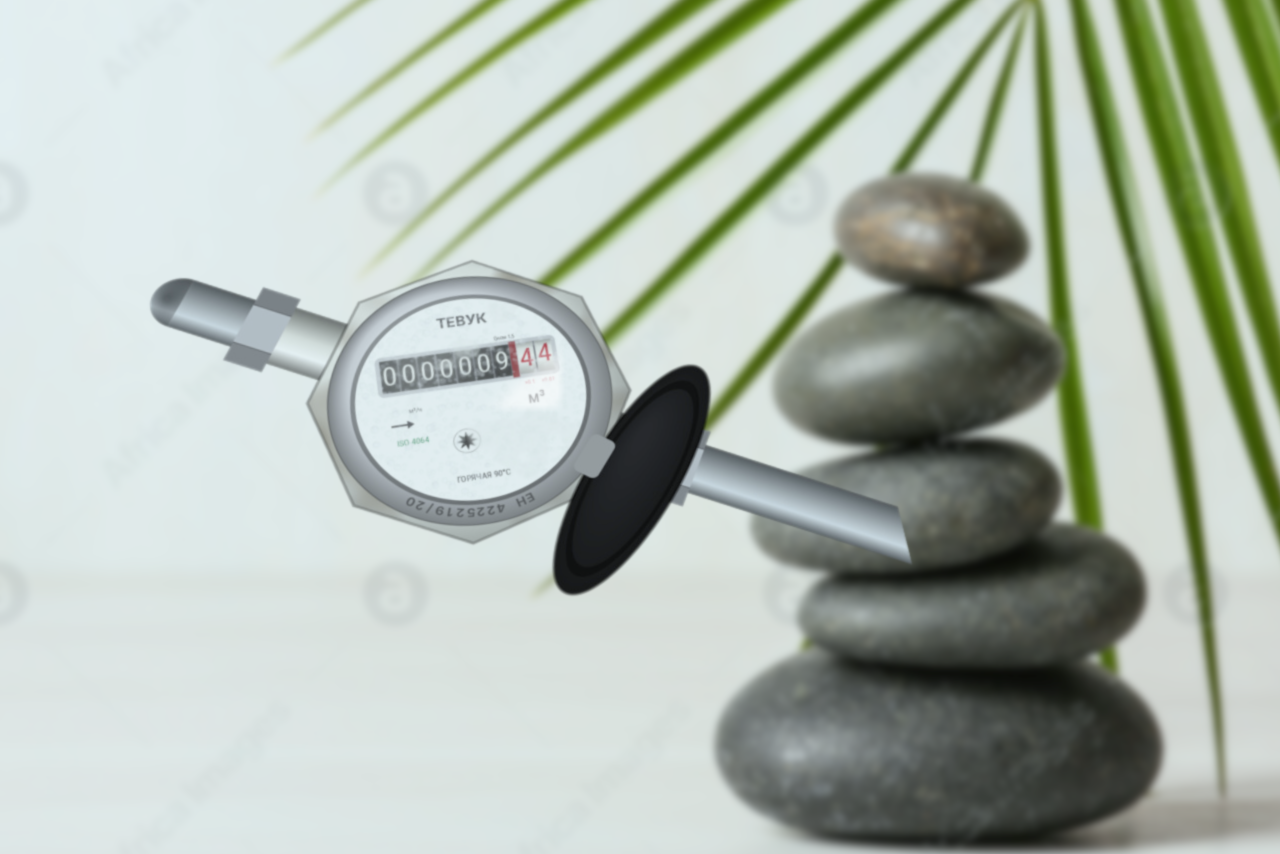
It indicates 9.44 m³
